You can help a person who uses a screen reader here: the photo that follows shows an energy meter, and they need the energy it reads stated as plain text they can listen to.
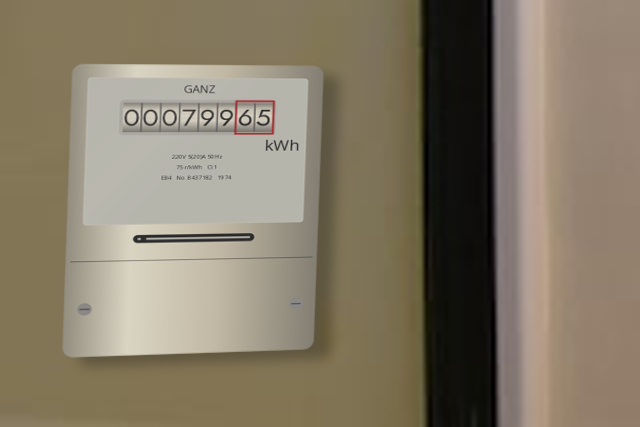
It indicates 799.65 kWh
